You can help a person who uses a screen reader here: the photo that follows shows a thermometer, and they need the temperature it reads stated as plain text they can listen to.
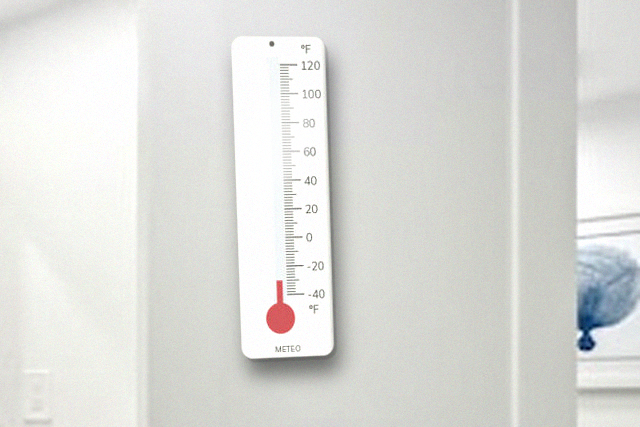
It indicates -30 °F
